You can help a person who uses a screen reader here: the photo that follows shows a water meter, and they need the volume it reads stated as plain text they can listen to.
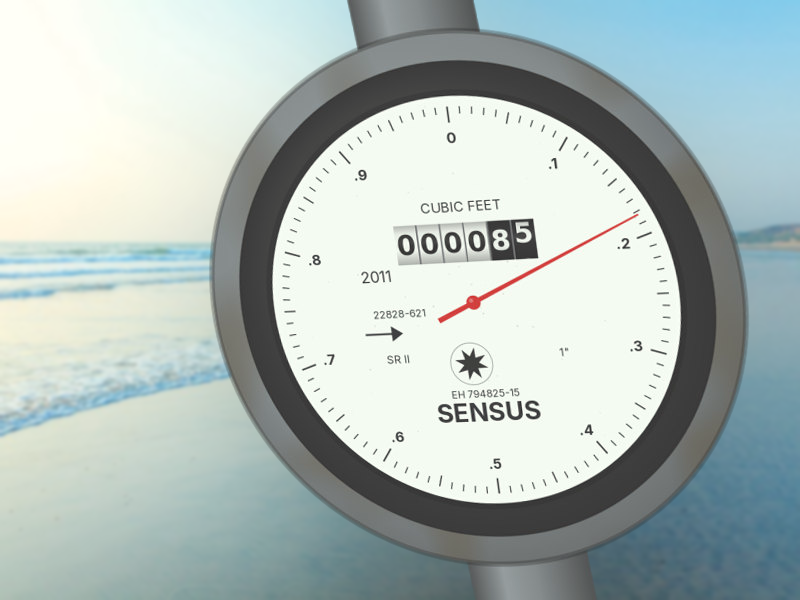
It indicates 85.18 ft³
